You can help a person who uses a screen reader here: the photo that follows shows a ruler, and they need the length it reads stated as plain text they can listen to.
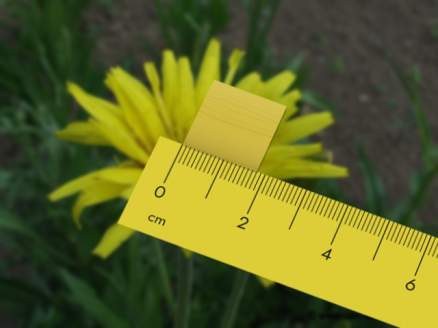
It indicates 1.8 cm
